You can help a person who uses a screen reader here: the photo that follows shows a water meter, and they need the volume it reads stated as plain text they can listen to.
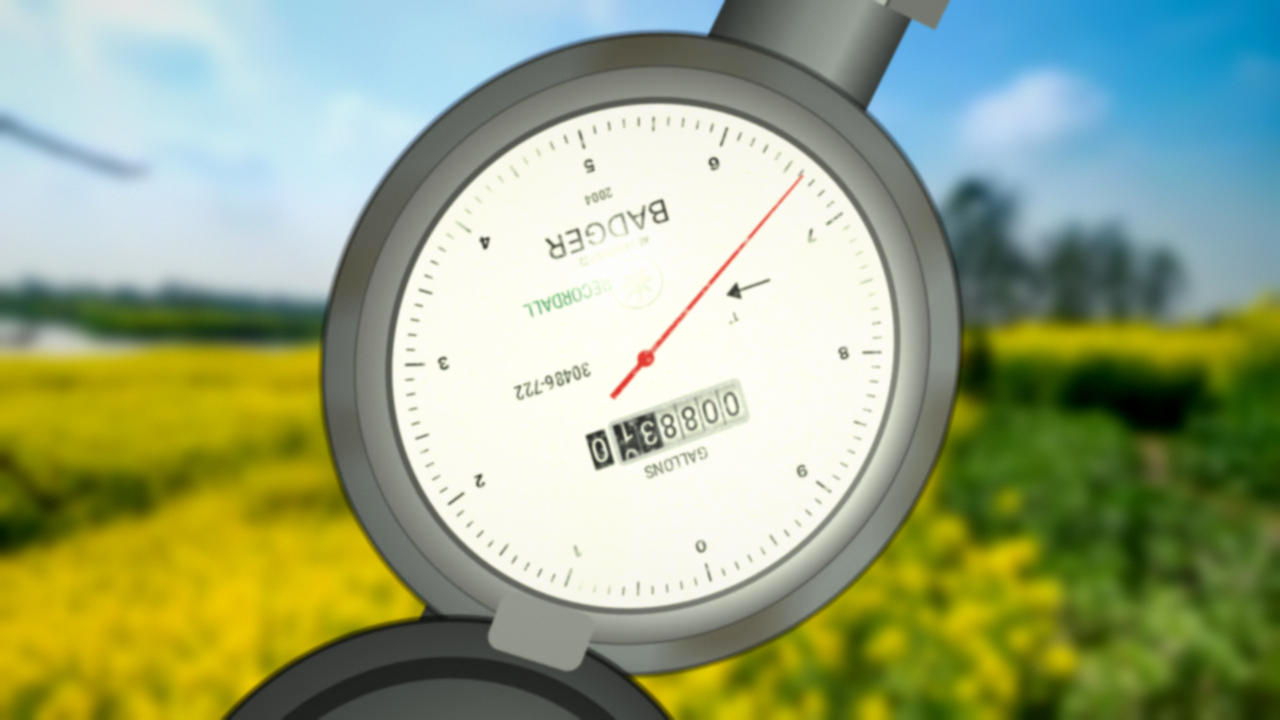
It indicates 88306.6 gal
